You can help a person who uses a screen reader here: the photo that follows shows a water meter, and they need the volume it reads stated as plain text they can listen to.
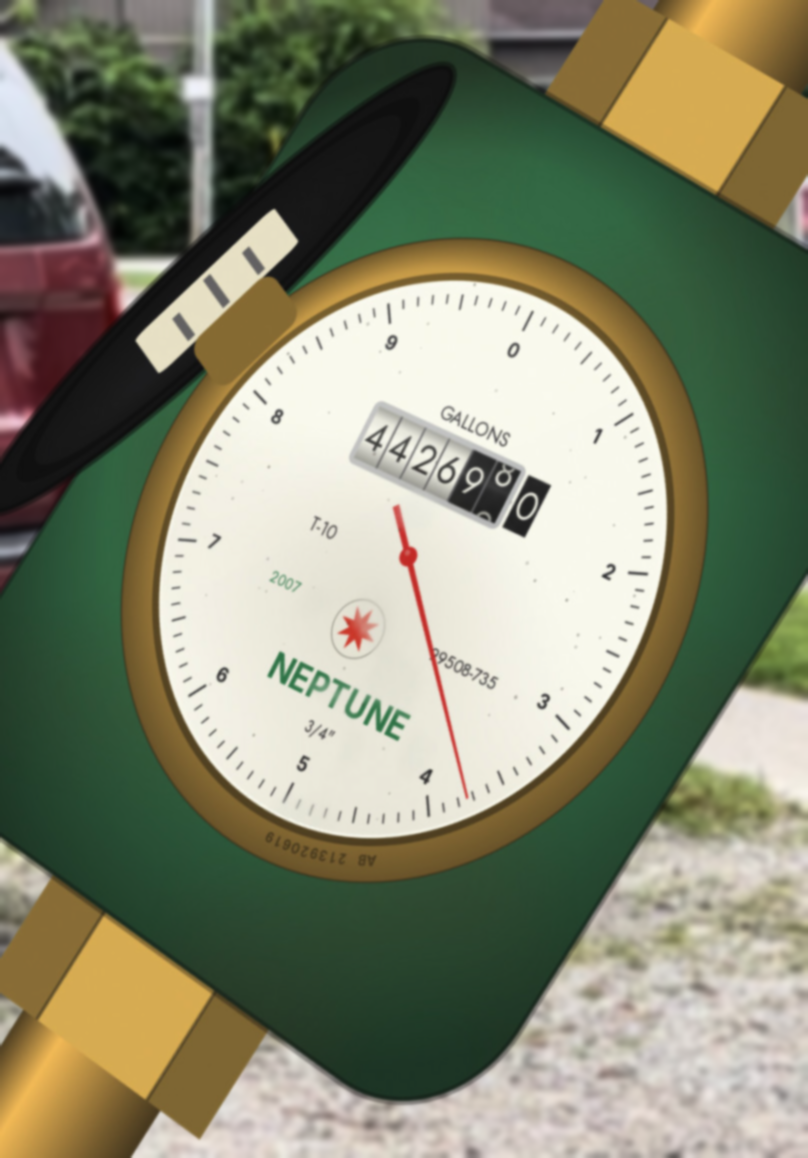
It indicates 4426983.7 gal
